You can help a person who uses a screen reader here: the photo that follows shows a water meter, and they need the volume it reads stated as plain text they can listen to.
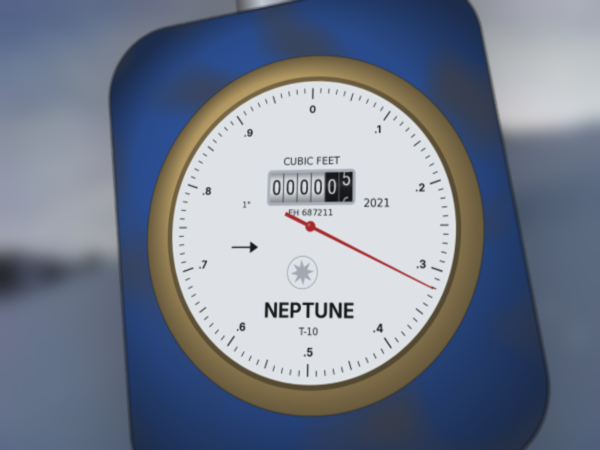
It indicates 5.32 ft³
